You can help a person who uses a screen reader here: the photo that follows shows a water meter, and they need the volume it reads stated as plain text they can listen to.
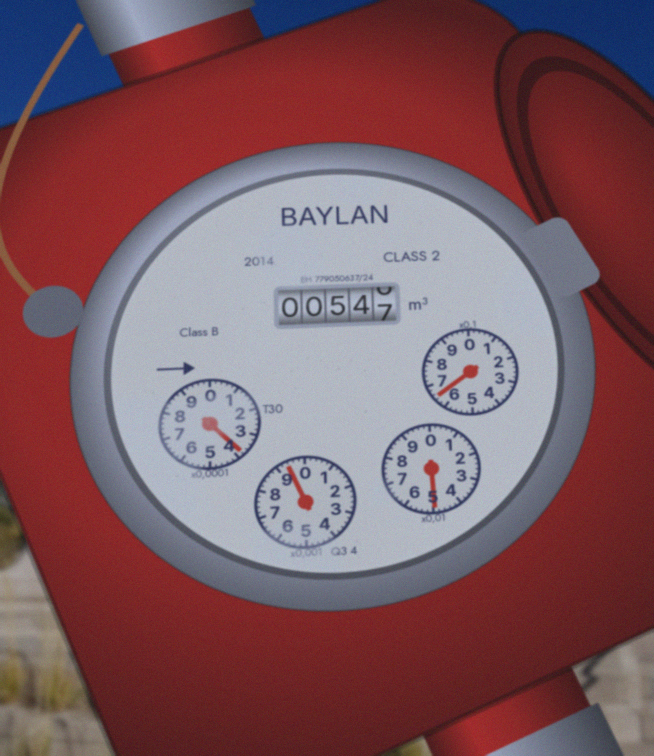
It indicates 546.6493 m³
